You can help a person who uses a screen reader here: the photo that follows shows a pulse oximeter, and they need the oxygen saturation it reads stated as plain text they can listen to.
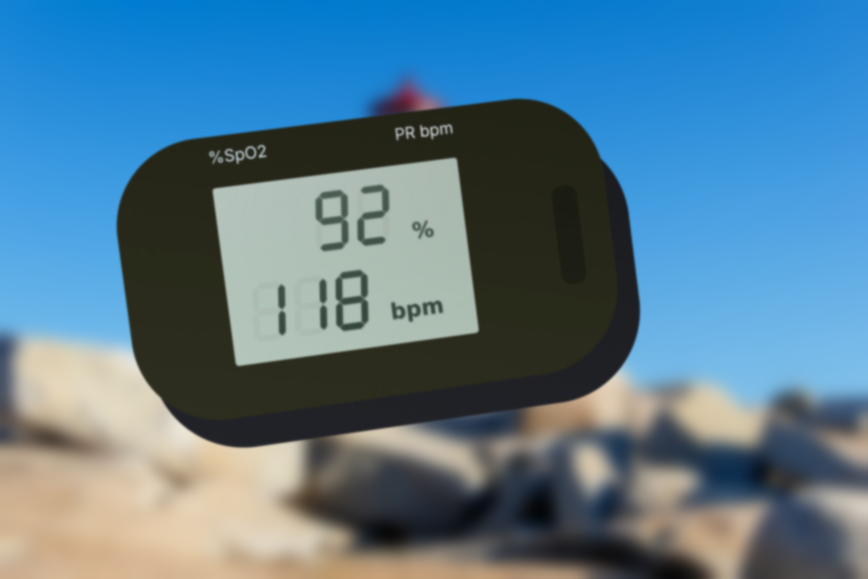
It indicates 92 %
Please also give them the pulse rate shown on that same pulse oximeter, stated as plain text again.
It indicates 118 bpm
